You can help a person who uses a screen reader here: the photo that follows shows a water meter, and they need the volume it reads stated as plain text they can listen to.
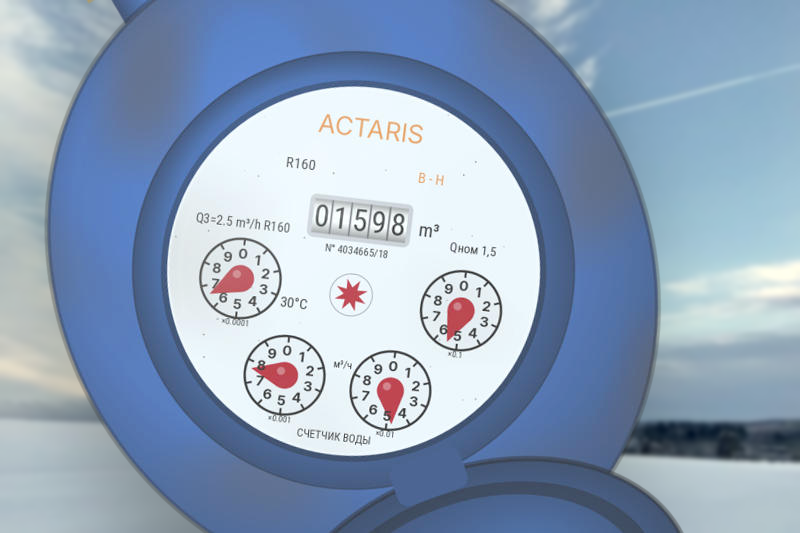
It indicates 1598.5476 m³
